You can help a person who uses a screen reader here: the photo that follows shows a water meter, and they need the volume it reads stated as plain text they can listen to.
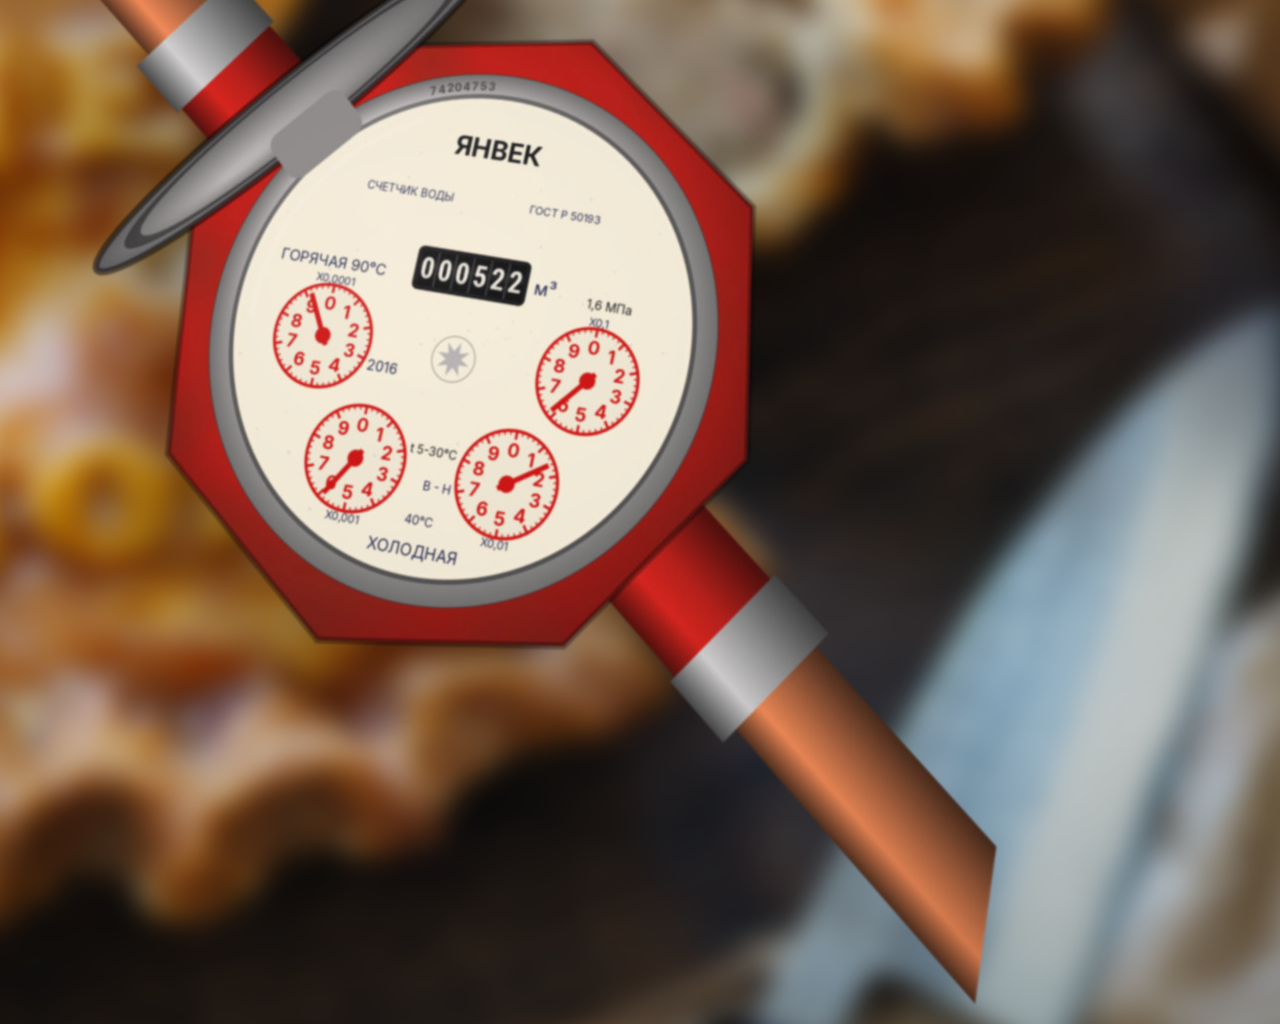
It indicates 522.6159 m³
